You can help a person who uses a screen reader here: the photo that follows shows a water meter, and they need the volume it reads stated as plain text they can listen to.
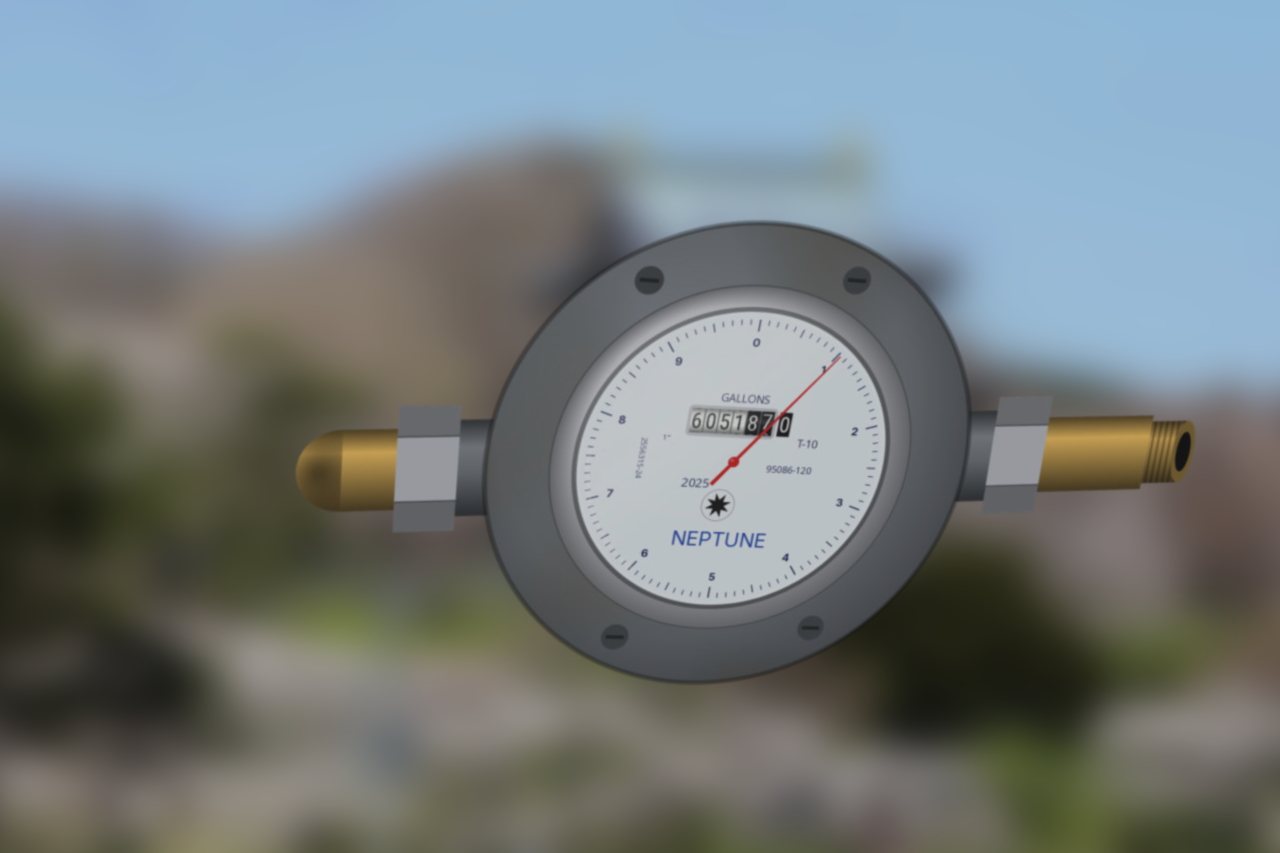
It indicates 6051871.0 gal
